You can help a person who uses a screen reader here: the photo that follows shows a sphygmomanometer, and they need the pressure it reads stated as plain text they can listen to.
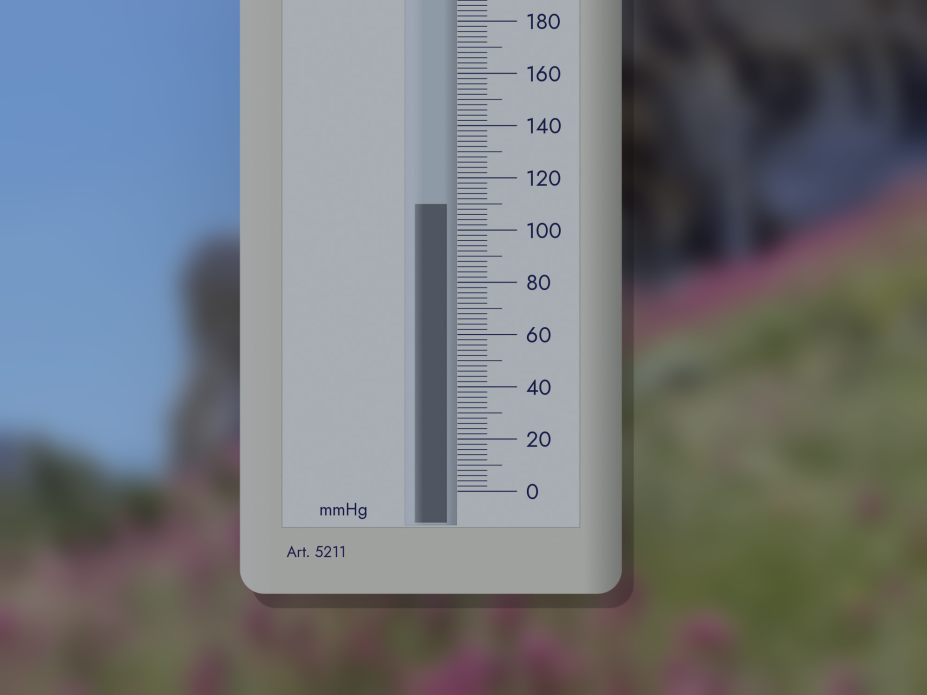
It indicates 110 mmHg
